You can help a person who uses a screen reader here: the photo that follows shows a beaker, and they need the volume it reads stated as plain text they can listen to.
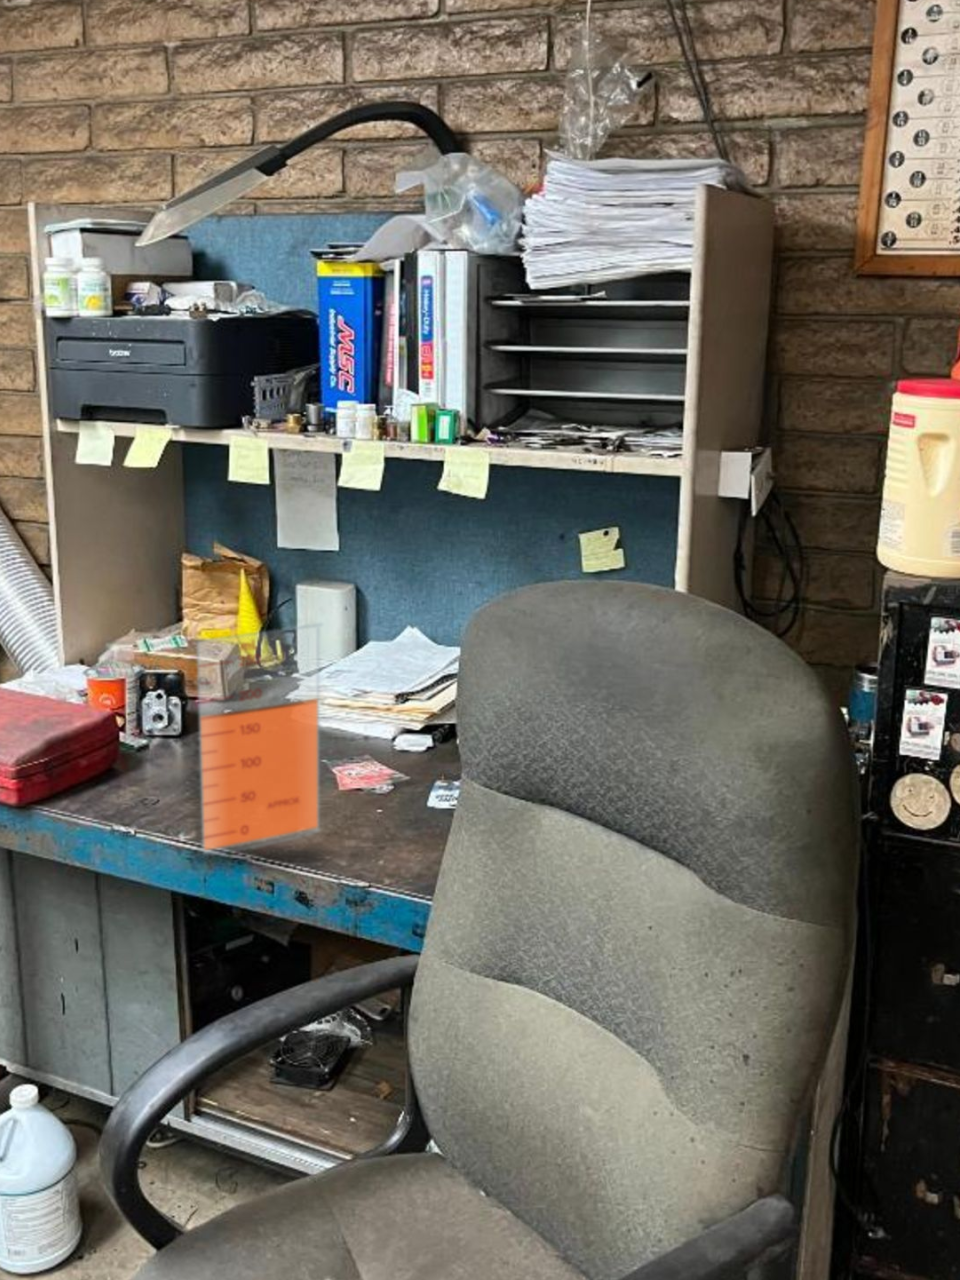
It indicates 175 mL
